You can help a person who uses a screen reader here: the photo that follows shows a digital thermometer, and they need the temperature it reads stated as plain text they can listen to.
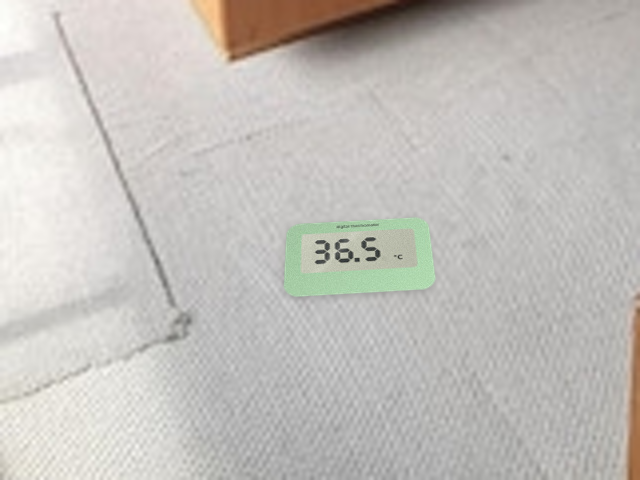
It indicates 36.5 °C
